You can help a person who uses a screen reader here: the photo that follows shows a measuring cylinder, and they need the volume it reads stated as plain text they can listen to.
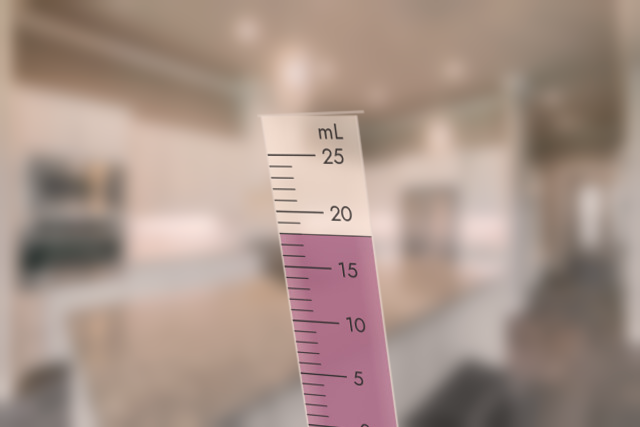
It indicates 18 mL
